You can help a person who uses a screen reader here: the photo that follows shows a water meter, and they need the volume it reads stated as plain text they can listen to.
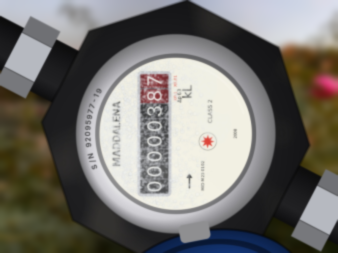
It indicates 3.87 kL
